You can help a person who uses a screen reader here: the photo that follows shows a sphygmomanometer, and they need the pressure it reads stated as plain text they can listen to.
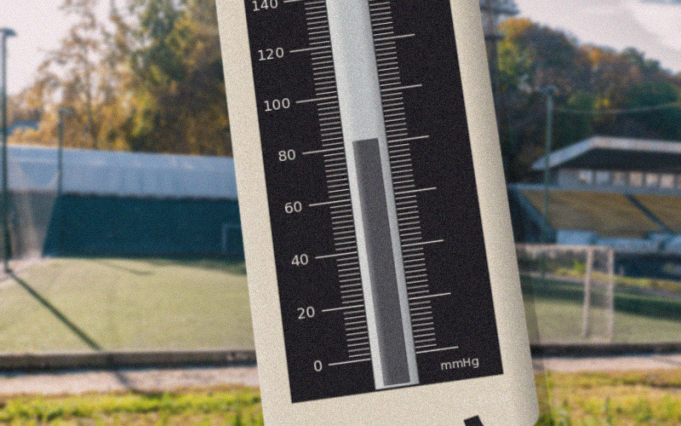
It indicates 82 mmHg
